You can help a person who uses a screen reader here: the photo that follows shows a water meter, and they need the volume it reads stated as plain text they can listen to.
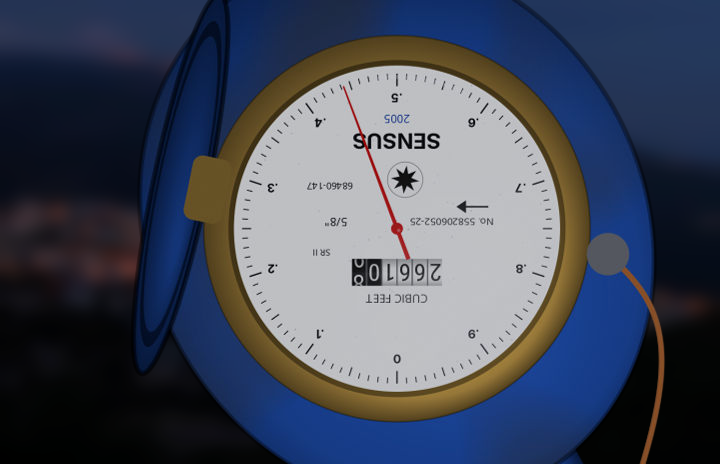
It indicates 266108.44 ft³
